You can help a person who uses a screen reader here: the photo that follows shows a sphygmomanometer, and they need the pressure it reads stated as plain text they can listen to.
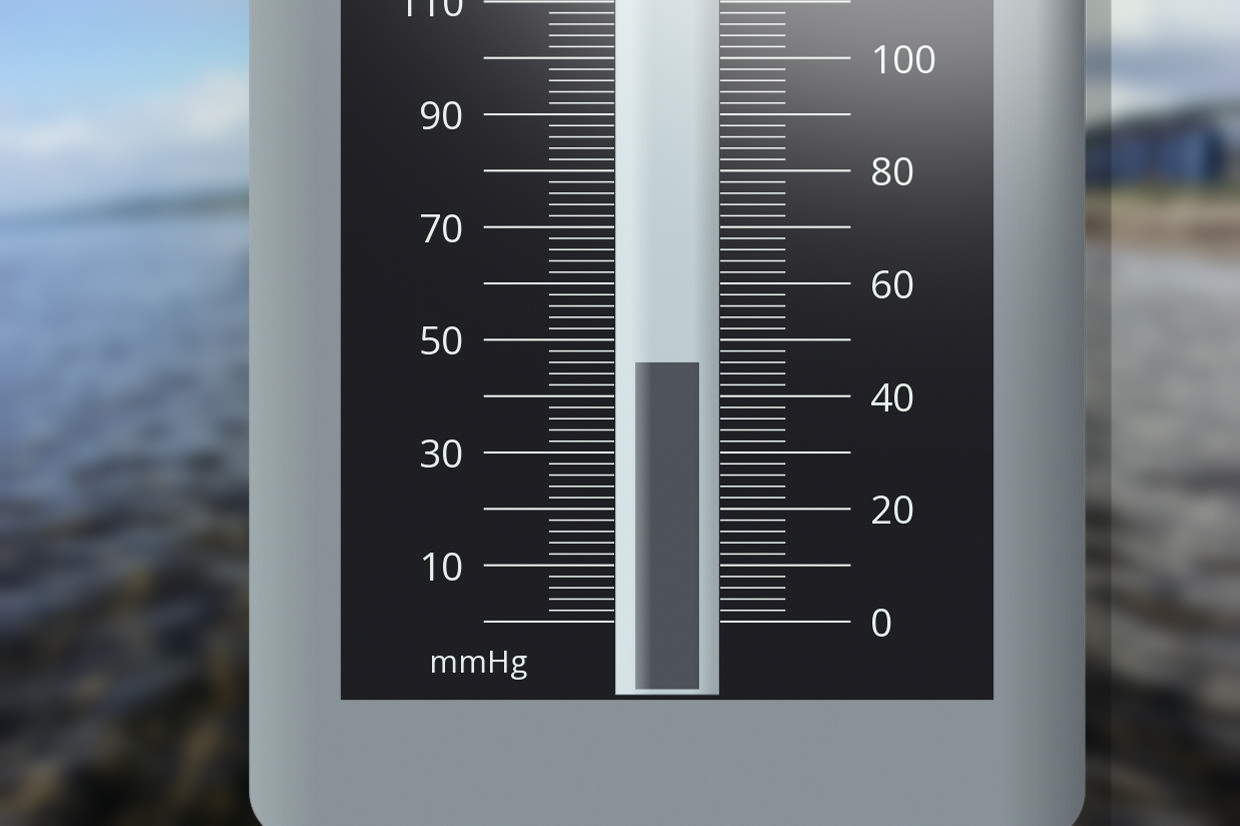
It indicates 46 mmHg
